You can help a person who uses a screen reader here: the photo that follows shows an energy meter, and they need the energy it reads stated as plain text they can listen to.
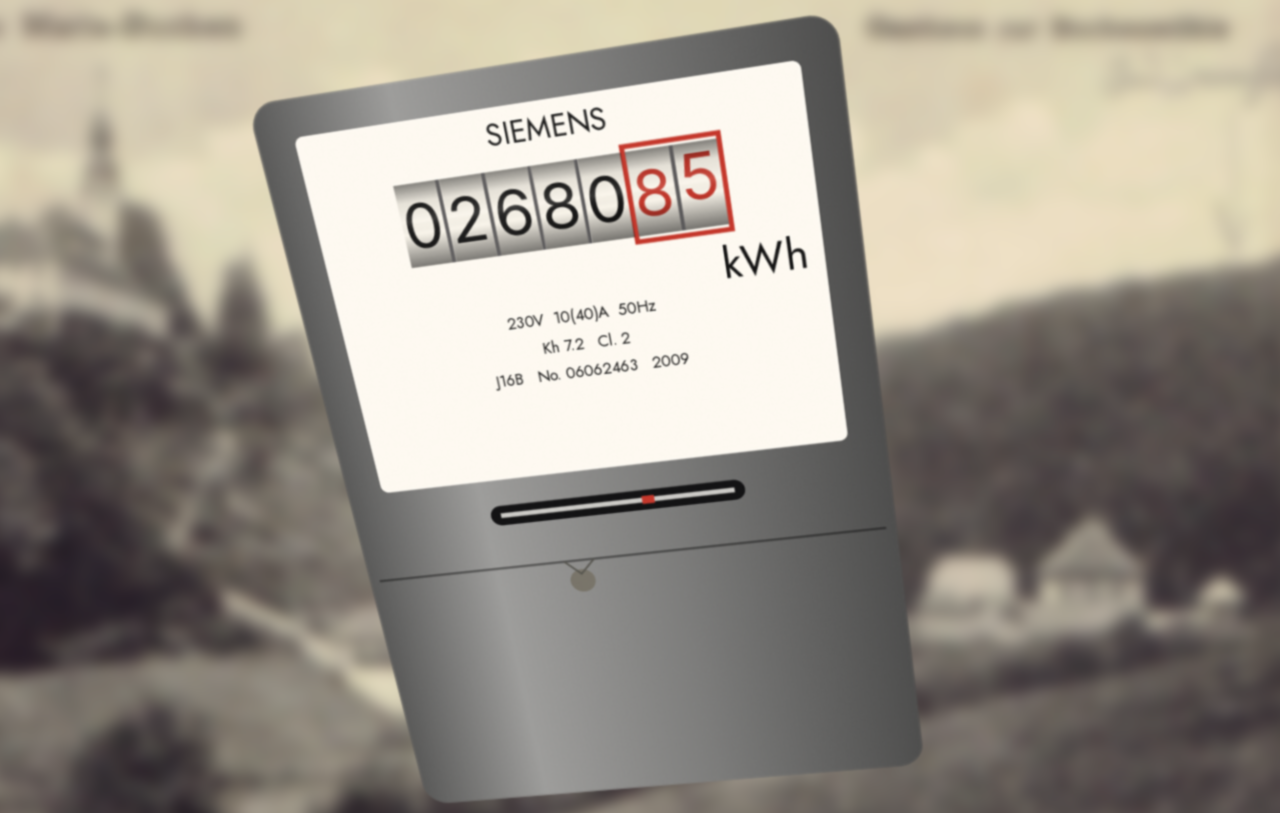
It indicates 2680.85 kWh
